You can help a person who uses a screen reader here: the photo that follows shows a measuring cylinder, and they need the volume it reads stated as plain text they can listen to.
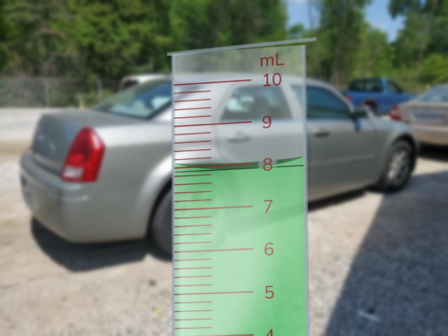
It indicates 7.9 mL
